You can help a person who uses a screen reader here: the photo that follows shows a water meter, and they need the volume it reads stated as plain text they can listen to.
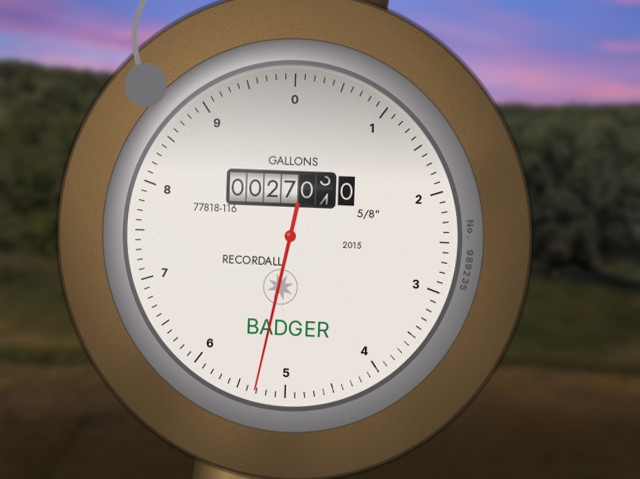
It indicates 27035.3 gal
